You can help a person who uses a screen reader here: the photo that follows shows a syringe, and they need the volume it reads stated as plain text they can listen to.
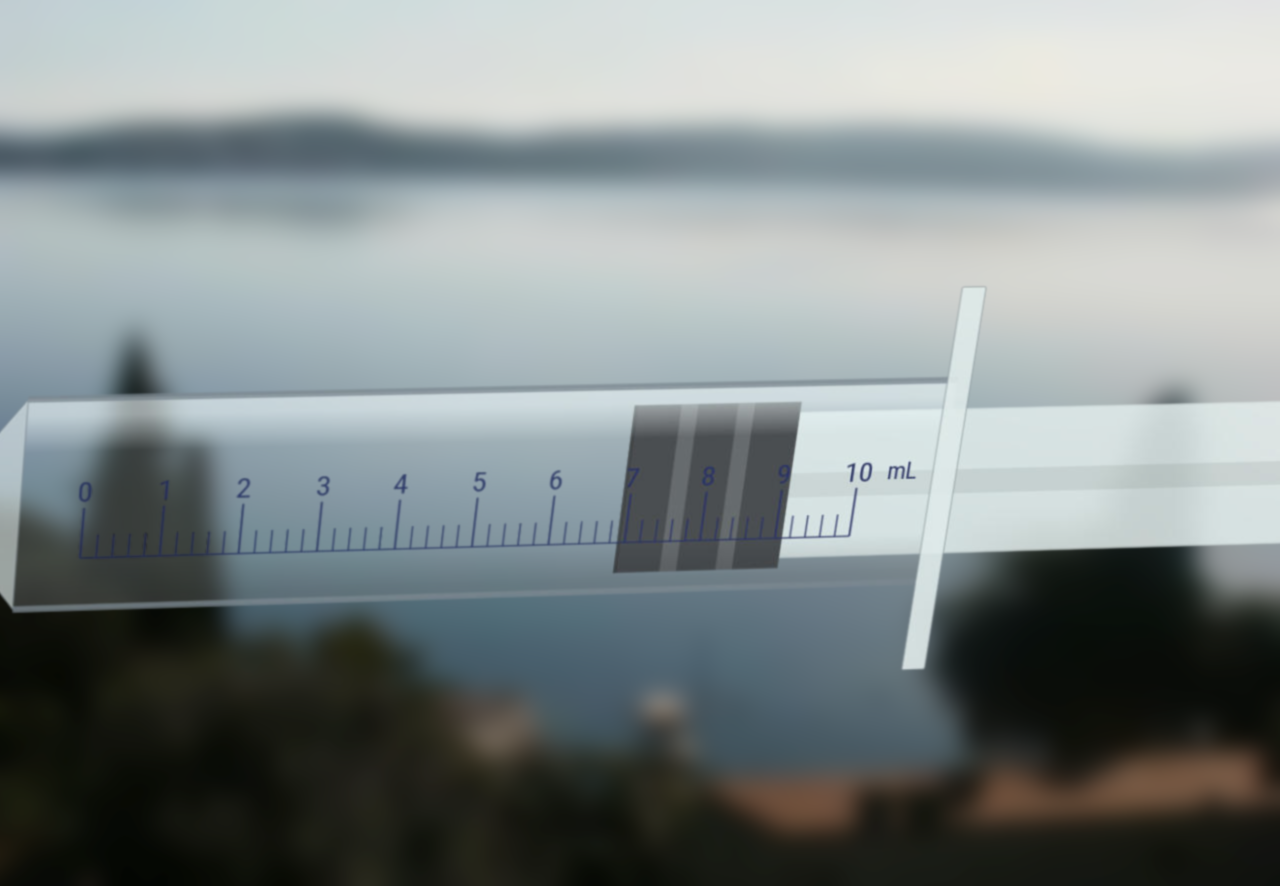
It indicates 6.9 mL
